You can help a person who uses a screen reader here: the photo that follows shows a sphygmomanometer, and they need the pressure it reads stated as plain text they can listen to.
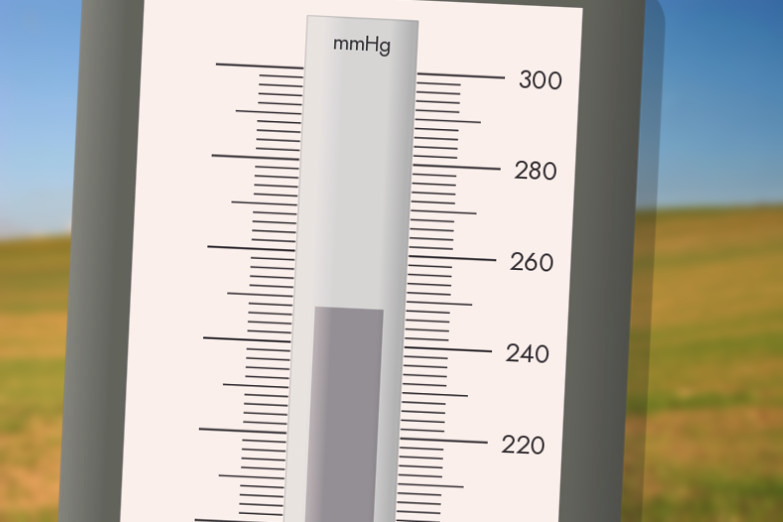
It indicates 248 mmHg
